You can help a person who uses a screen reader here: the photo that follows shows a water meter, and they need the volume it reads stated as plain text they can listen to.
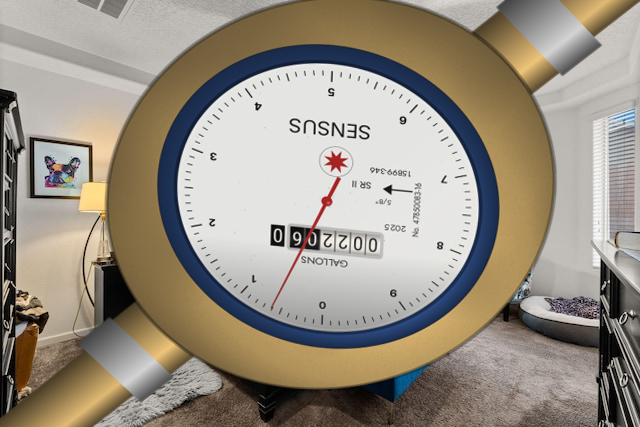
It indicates 22060.6 gal
